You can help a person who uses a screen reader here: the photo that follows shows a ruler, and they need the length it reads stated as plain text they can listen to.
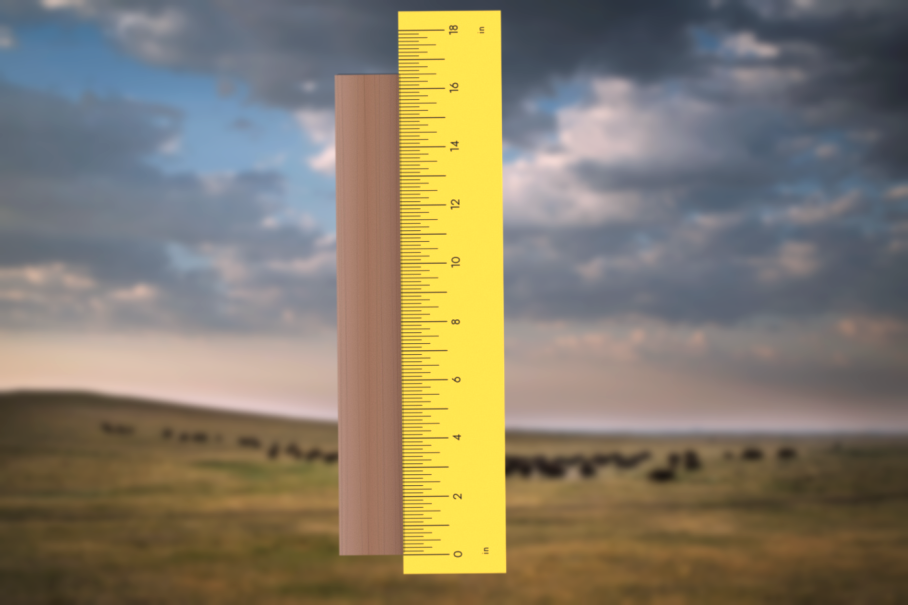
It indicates 16.5 in
